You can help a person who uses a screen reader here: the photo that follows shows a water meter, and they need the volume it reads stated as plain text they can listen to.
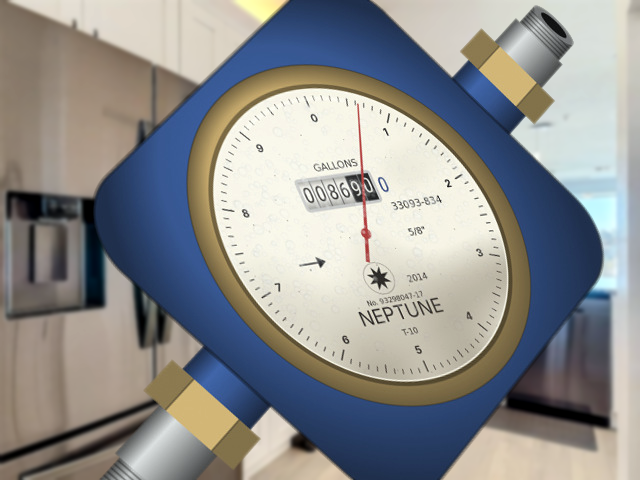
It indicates 86900.6 gal
